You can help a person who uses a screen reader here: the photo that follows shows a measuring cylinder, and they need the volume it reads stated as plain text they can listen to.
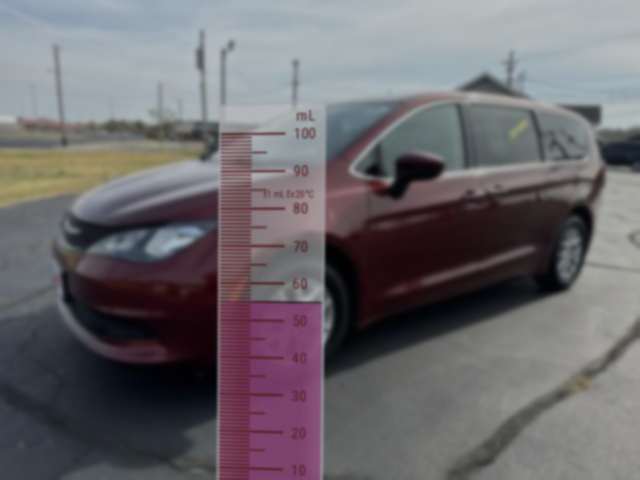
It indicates 55 mL
